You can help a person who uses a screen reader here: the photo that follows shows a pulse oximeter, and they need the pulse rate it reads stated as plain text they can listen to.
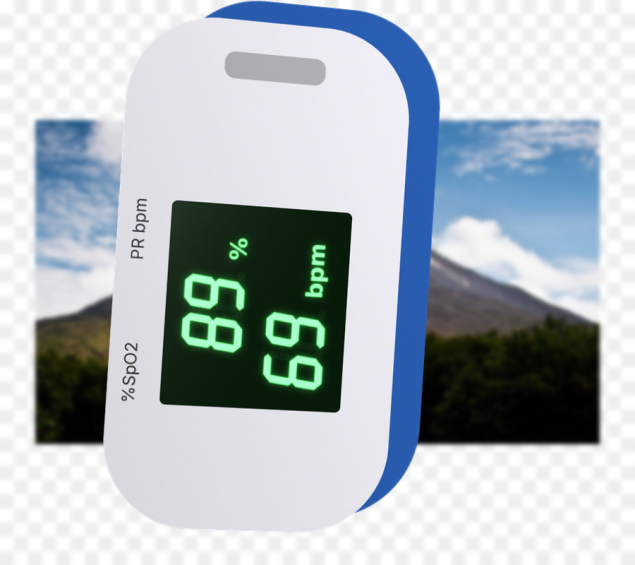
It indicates 69 bpm
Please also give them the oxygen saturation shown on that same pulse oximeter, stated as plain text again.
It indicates 89 %
